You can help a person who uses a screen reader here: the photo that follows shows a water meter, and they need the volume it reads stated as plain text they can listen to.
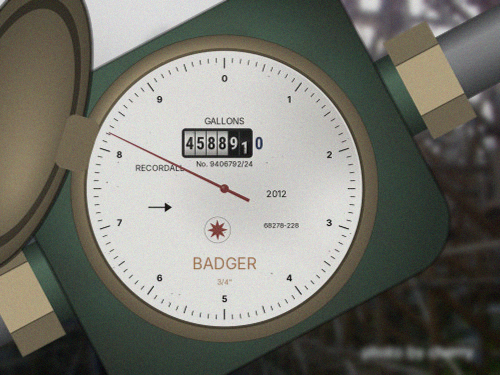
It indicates 4588908.2 gal
